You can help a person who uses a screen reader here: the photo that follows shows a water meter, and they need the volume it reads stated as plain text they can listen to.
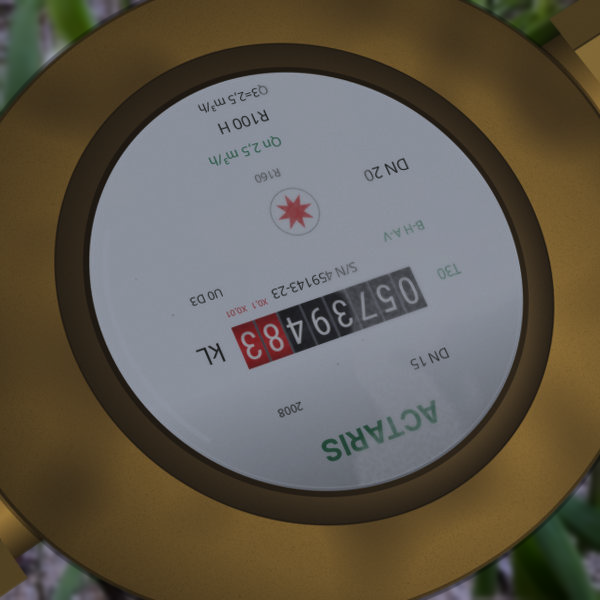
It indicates 57394.83 kL
